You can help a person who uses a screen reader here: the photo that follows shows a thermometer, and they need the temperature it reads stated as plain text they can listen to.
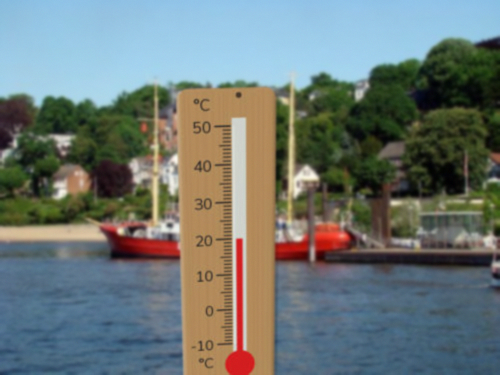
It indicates 20 °C
